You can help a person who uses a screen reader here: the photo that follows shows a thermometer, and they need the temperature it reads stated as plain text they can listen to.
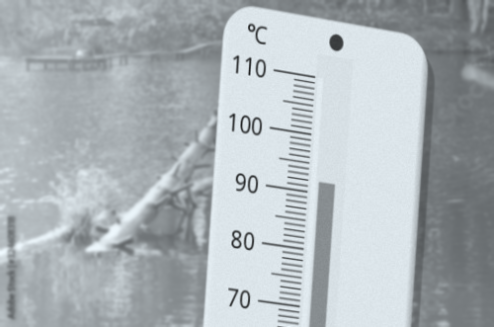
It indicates 92 °C
